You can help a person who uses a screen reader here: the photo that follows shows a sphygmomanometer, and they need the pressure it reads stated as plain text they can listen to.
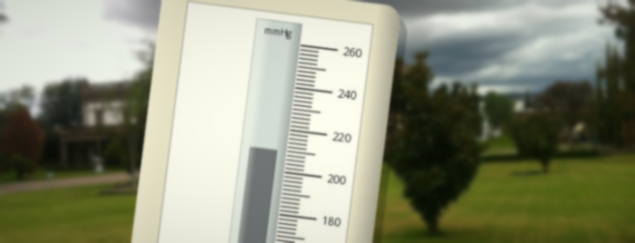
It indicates 210 mmHg
